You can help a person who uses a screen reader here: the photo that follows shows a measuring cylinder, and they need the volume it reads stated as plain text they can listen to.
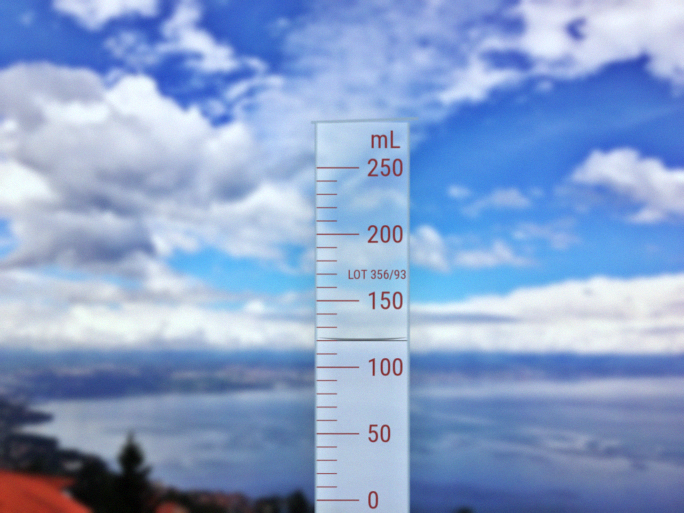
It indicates 120 mL
